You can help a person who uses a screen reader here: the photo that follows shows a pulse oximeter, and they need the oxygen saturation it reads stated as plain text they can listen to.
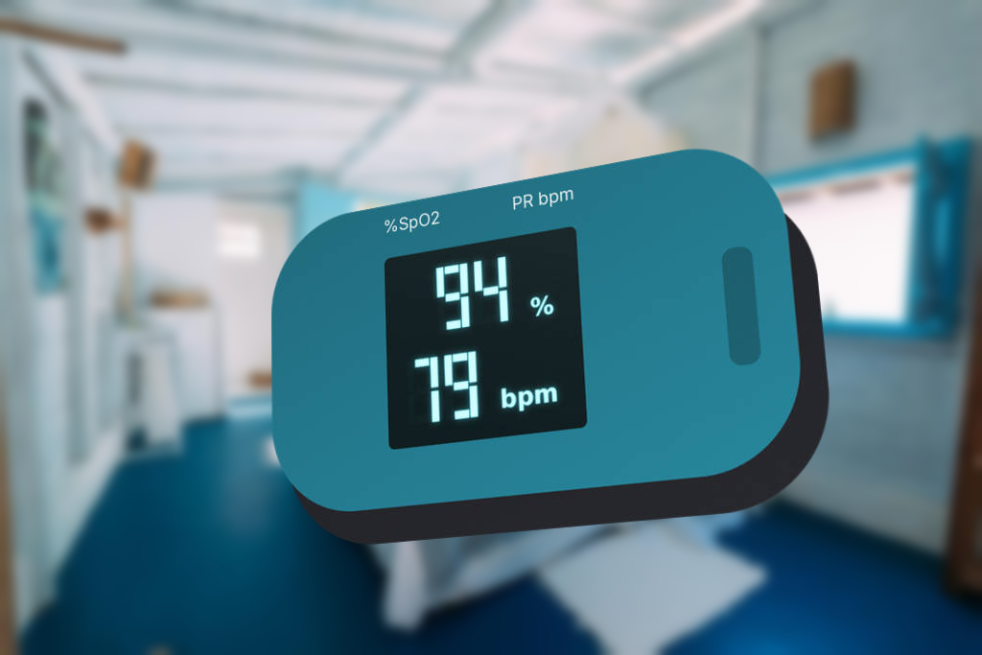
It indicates 94 %
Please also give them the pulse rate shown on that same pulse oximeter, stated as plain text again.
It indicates 79 bpm
